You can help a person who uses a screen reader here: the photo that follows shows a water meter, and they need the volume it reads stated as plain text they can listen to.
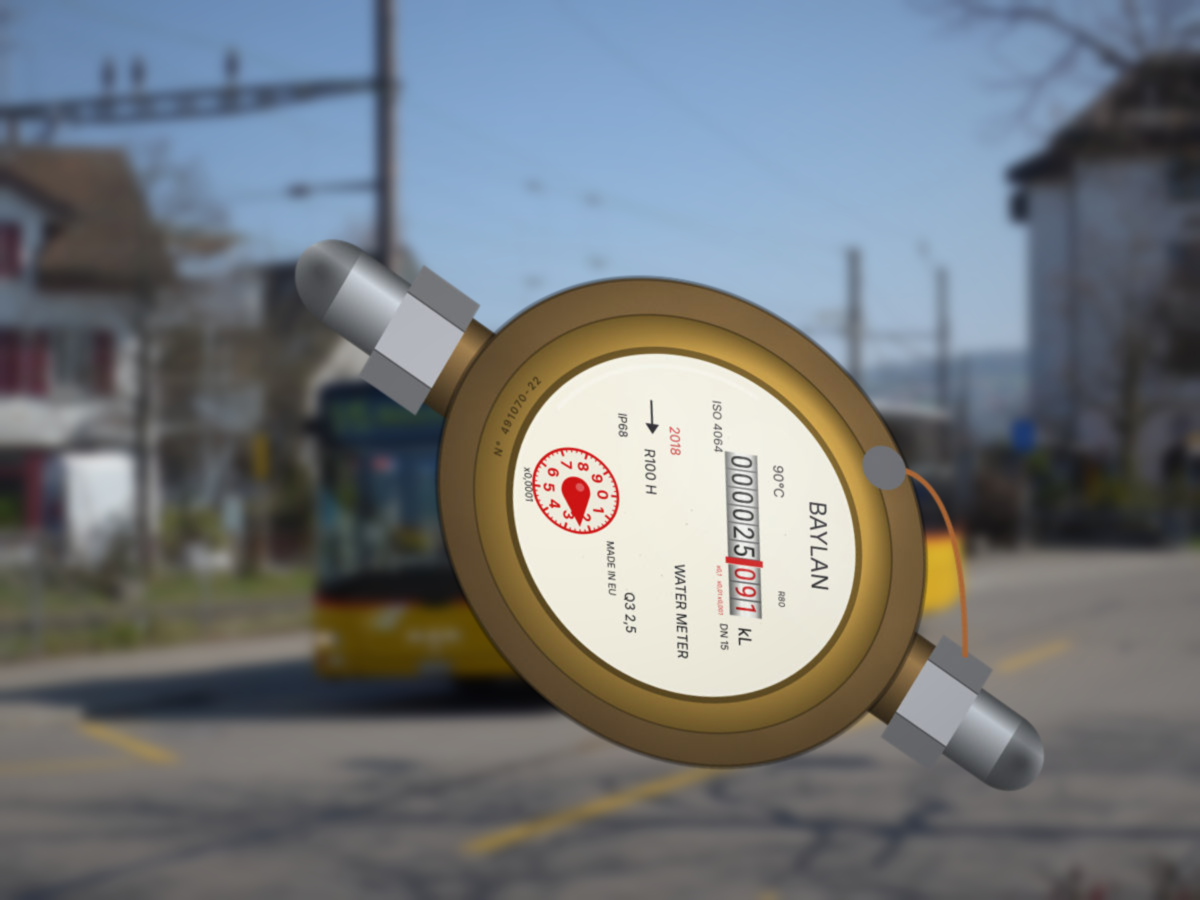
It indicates 25.0912 kL
